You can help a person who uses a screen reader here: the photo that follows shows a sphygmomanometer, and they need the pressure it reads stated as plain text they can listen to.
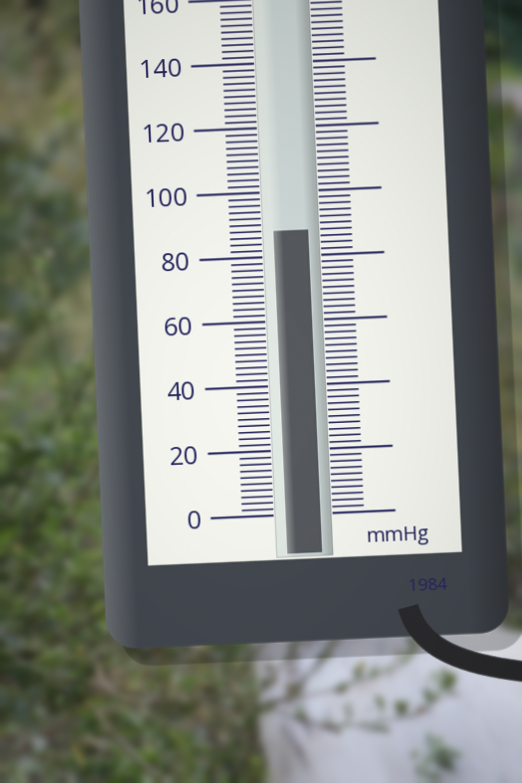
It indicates 88 mmHg
